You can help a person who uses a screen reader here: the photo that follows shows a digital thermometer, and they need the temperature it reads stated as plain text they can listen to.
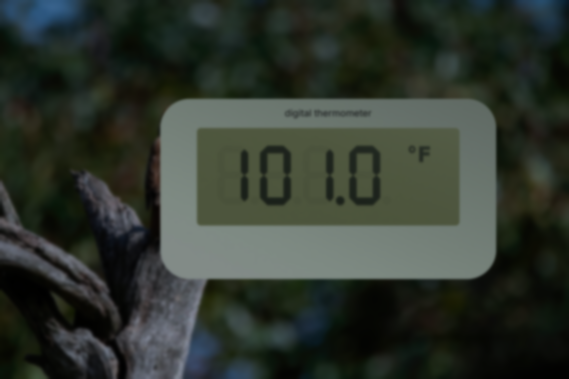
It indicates 101.0 °F
